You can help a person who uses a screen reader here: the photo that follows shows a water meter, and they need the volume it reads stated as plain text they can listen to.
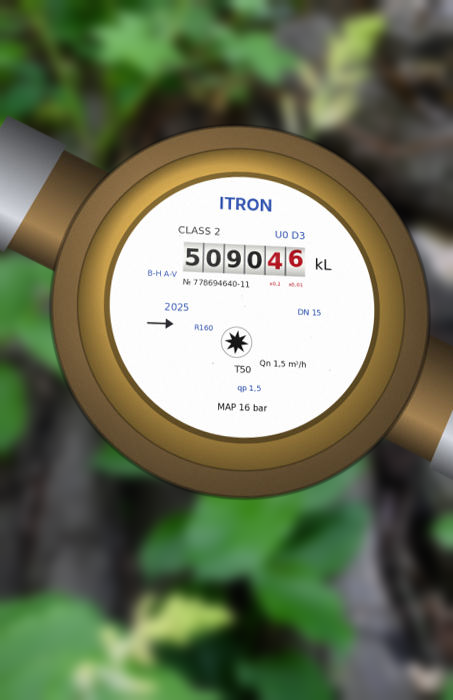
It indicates 5090.46 kL
